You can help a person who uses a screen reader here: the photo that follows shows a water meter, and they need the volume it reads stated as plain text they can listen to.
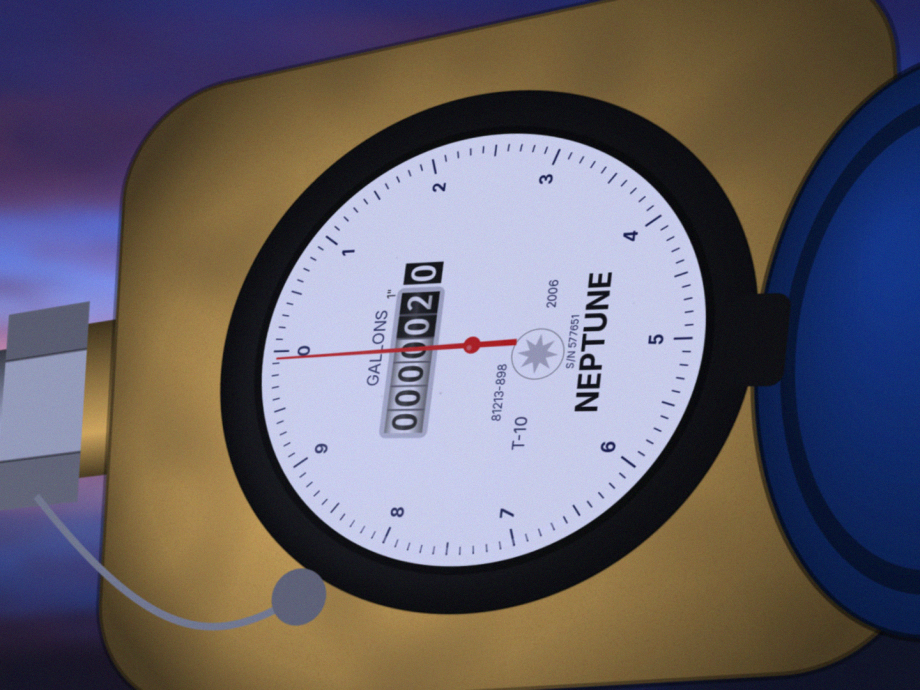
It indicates 19.9 gal
